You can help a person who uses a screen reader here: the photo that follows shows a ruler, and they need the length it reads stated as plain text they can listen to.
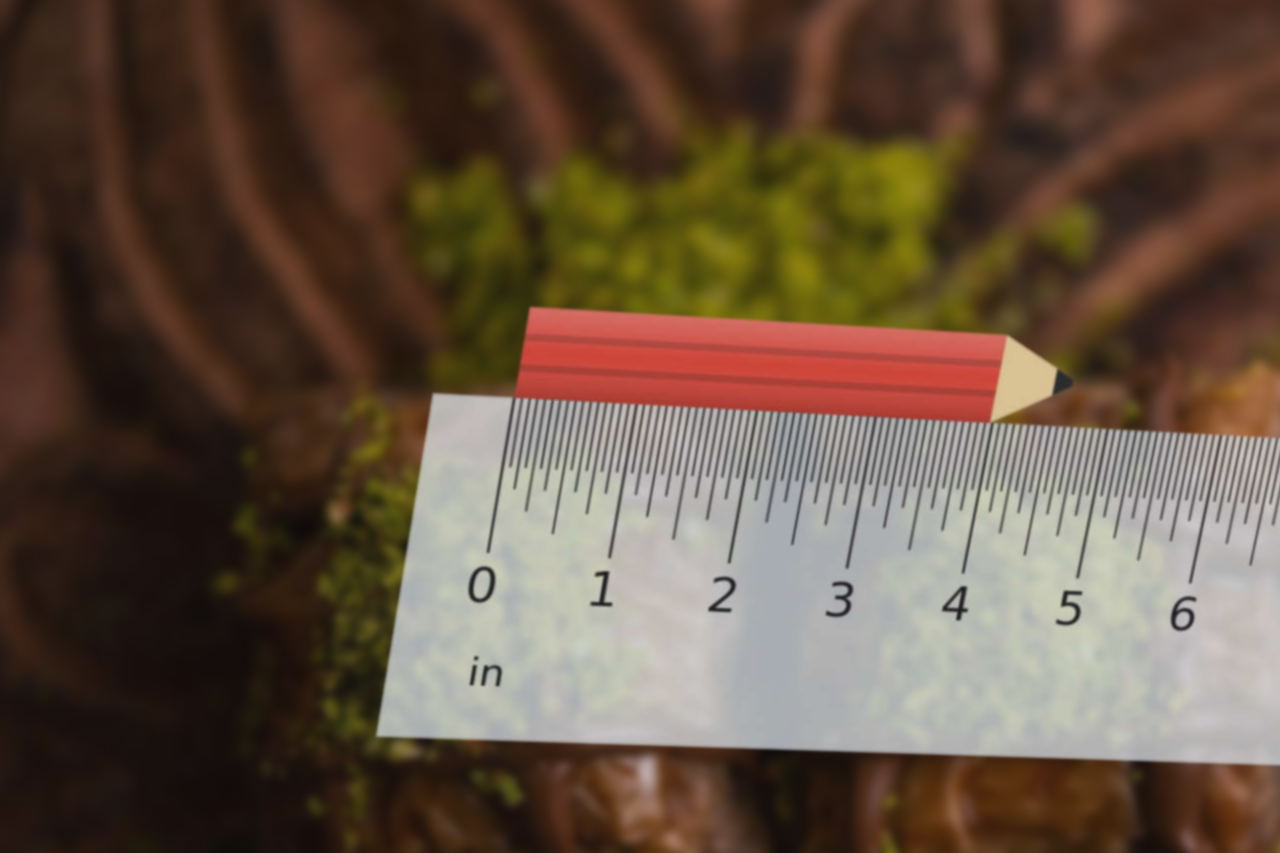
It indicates 4.625 in
